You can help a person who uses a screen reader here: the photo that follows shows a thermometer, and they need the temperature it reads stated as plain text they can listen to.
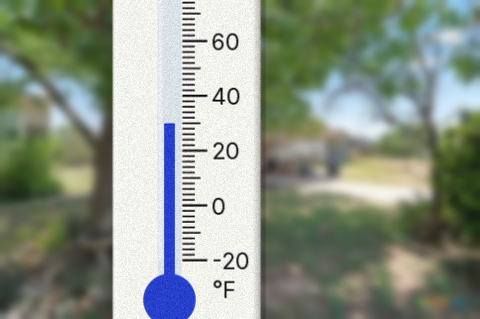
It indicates 30 °F
